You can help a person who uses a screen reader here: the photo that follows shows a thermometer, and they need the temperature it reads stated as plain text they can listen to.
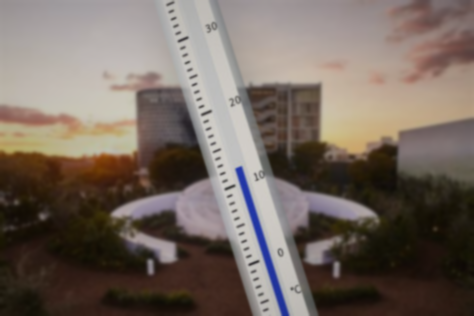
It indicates 12 °C
